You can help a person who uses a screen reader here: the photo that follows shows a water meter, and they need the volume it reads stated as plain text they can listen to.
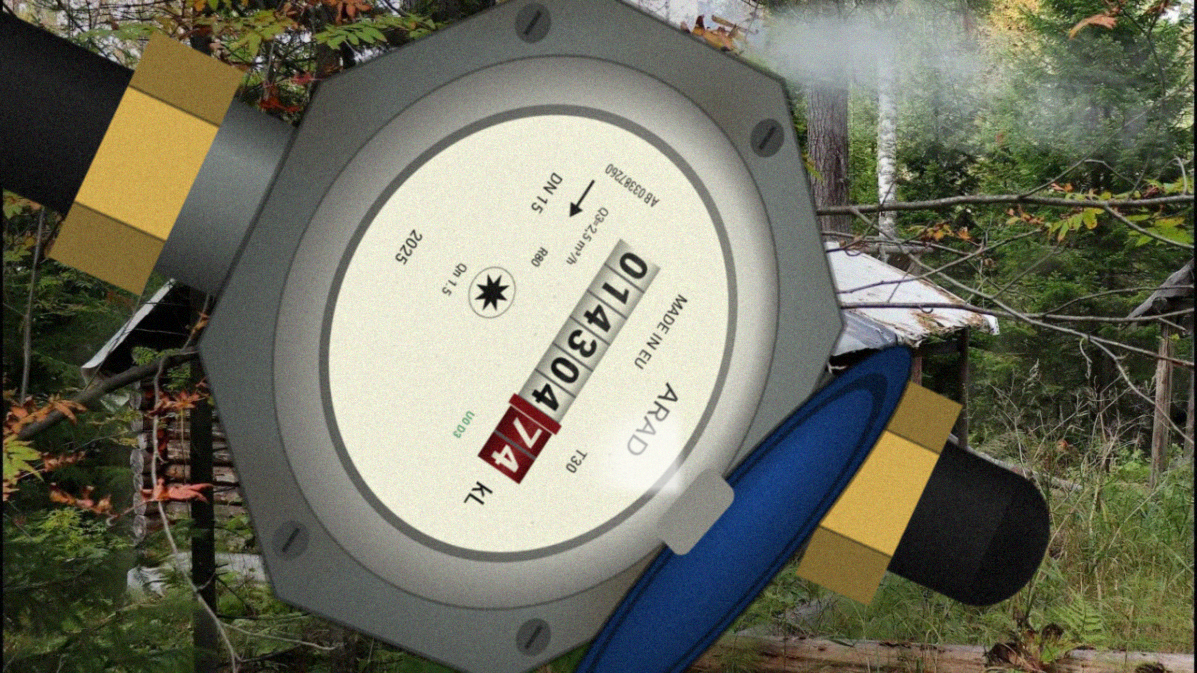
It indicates 14304.74 kL
